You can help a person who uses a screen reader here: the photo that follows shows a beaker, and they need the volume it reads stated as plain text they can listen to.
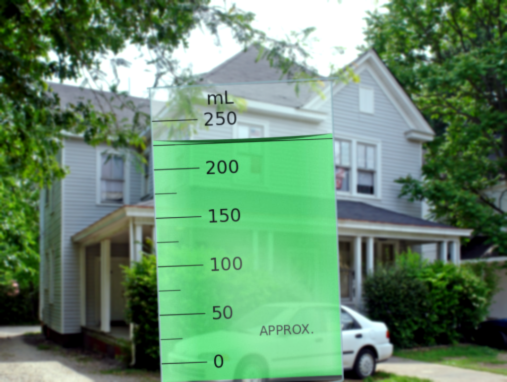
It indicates 225 mL
